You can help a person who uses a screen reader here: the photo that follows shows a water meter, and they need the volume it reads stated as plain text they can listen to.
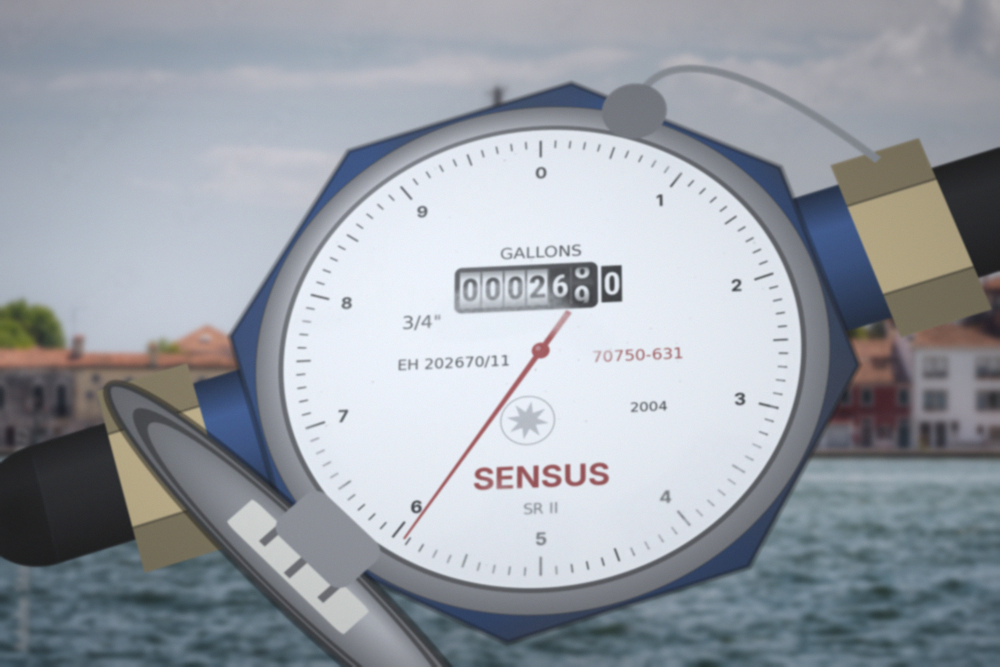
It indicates 2685.9 gal
